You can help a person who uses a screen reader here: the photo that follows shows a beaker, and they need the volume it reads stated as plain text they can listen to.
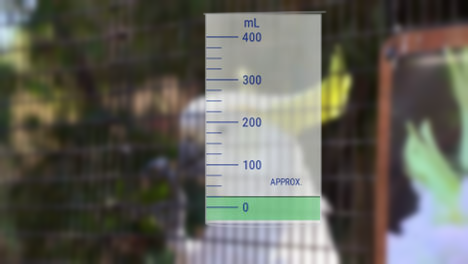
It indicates 25 mL
